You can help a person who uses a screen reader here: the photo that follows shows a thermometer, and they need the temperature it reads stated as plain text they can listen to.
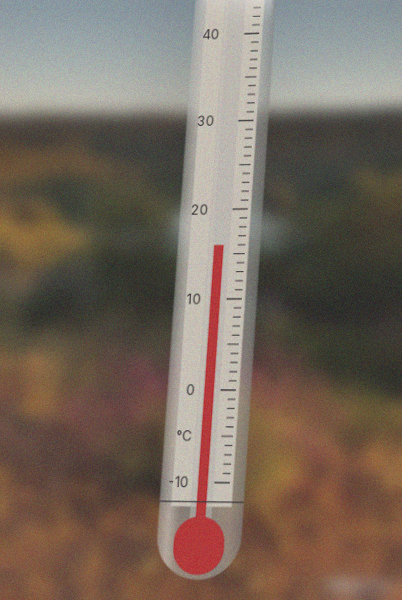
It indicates 16 °C
